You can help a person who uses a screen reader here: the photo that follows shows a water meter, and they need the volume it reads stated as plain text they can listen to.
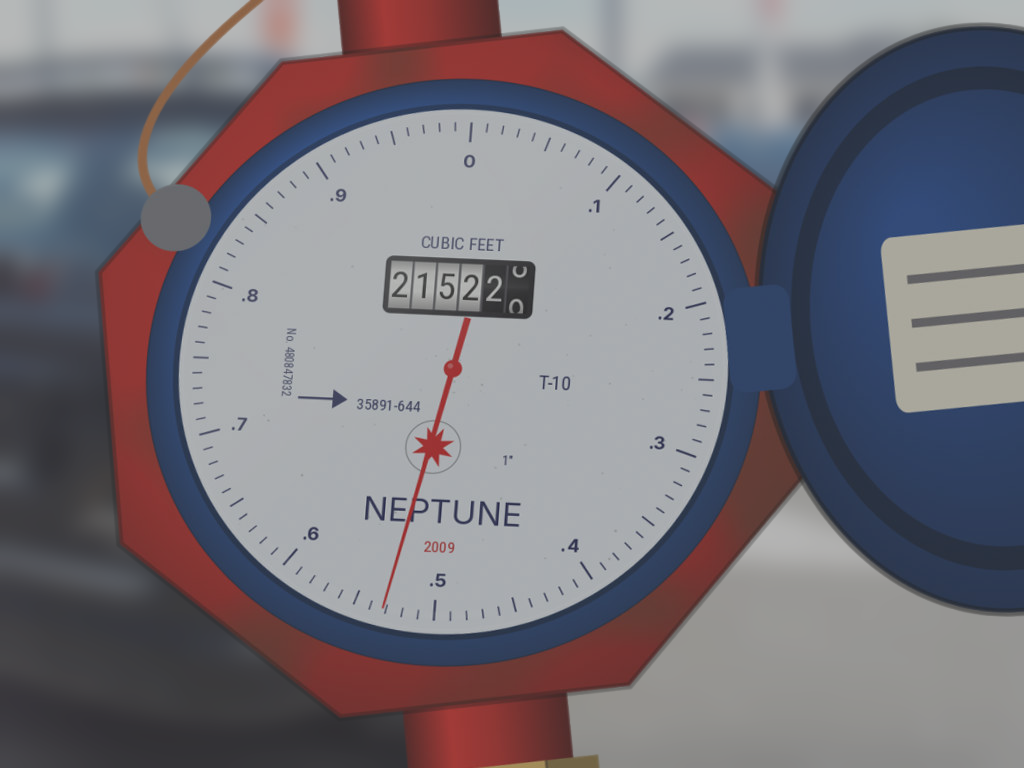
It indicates 215228.53 ft³
